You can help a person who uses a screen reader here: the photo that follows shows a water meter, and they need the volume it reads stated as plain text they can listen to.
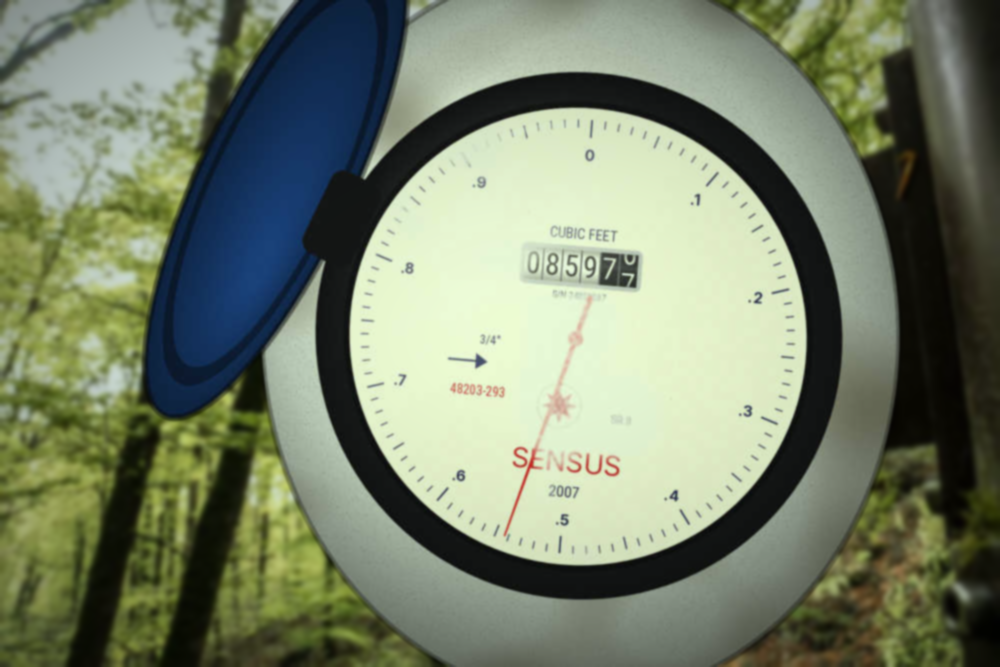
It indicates 85976.54 ft³
